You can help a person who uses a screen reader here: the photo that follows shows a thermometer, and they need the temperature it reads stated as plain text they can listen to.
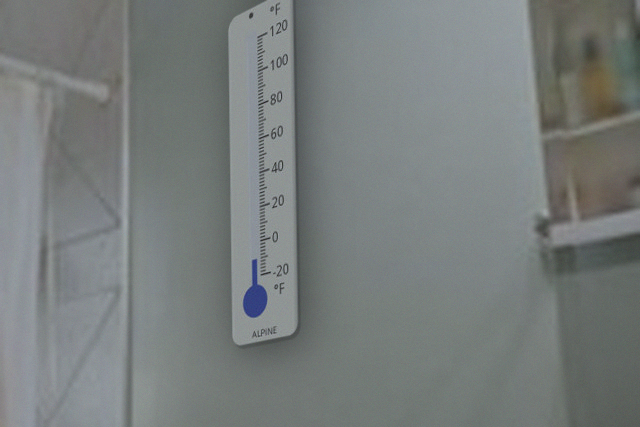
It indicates -10 °F
